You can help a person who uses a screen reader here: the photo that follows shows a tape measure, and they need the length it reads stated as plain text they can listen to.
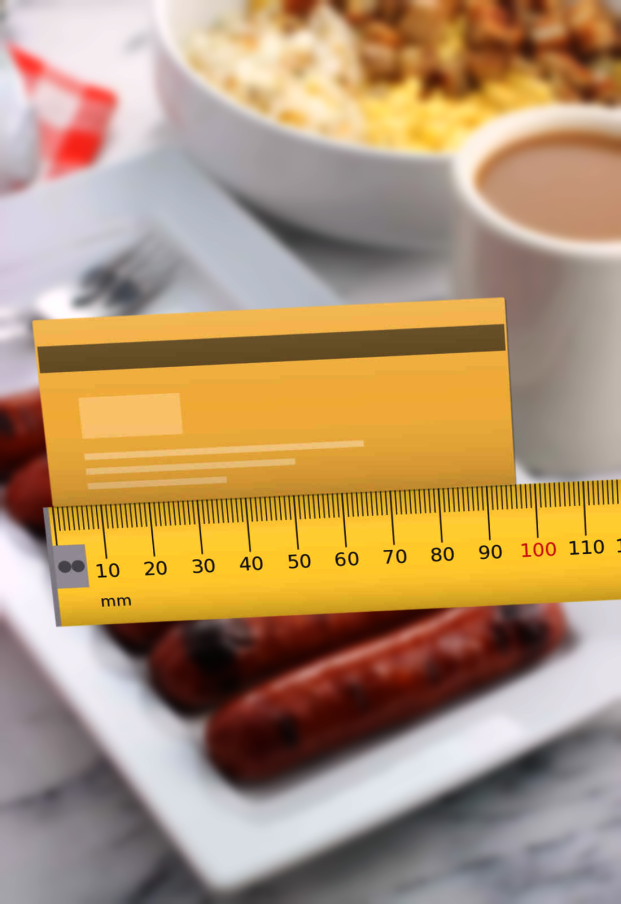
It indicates 96 mm
